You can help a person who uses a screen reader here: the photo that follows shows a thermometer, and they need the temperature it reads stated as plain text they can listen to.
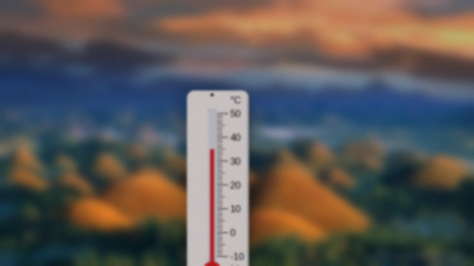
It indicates 35 °C
